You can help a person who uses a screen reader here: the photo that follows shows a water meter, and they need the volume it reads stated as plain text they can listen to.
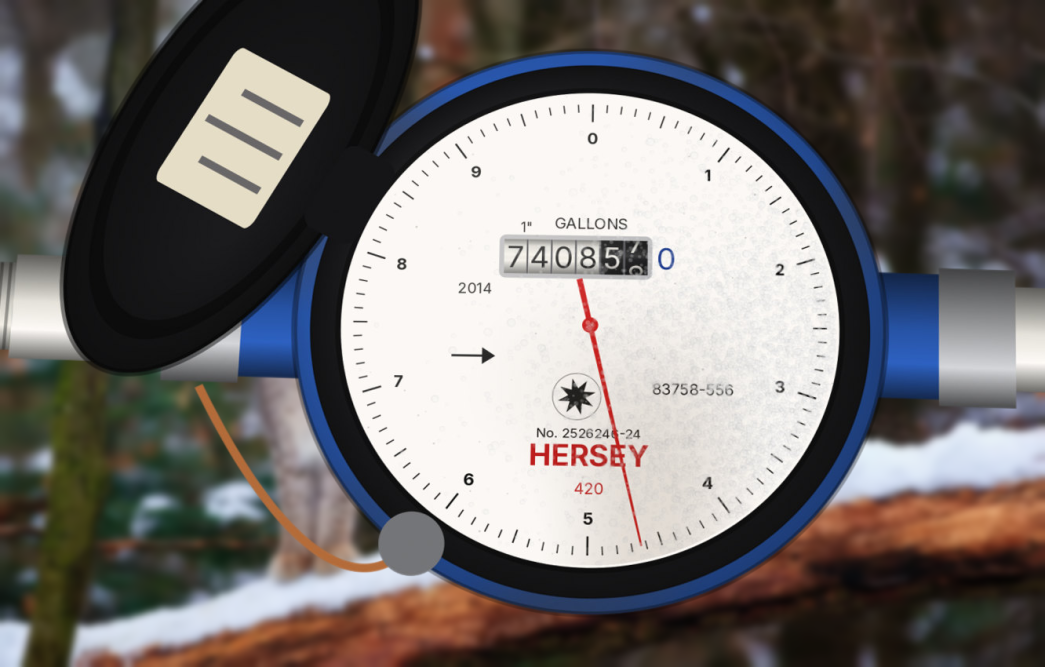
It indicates 7408574.6 gal
